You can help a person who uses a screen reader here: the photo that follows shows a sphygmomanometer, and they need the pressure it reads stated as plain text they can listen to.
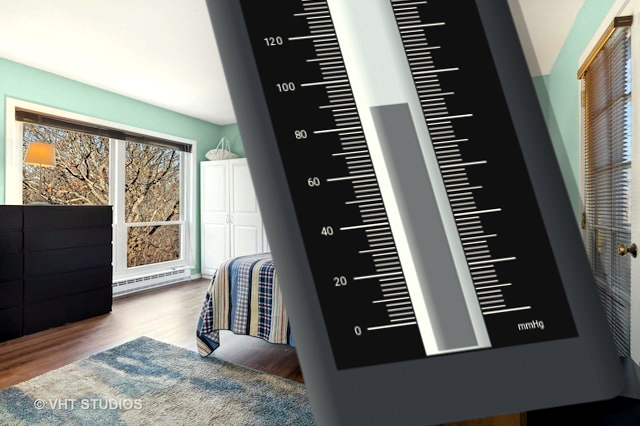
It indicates 88 mmHg
